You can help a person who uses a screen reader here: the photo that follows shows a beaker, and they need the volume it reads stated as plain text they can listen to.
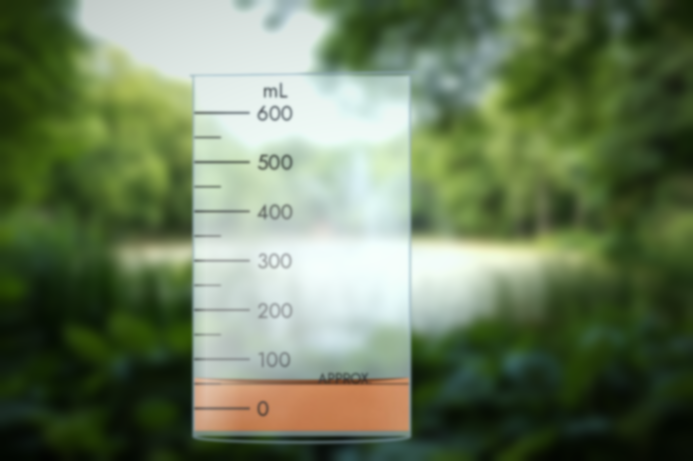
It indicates 50 mL
